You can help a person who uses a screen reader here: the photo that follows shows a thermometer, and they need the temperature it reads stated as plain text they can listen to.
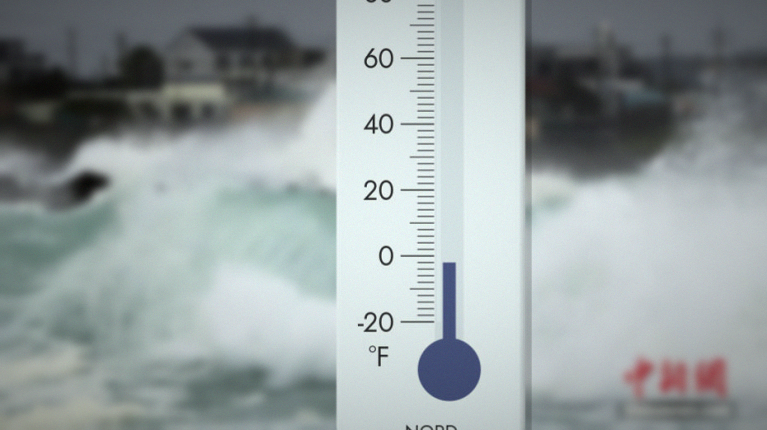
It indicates -2 °F
